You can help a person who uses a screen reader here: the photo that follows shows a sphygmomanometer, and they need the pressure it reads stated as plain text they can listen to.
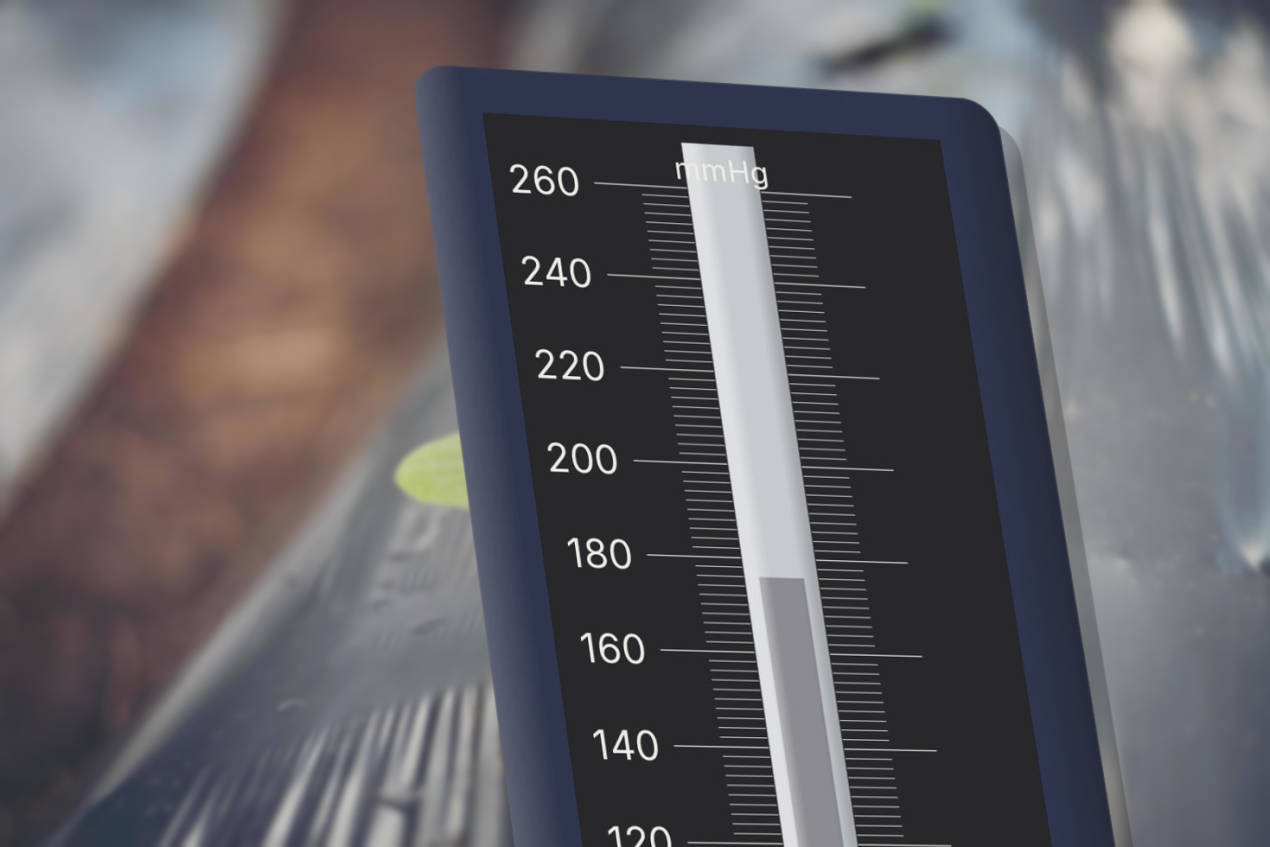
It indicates 176 mmHg
